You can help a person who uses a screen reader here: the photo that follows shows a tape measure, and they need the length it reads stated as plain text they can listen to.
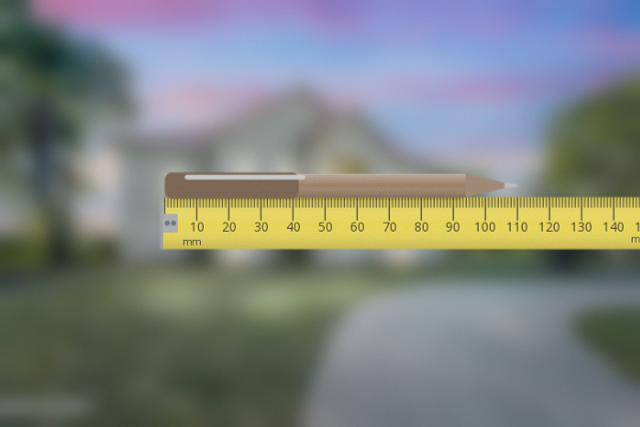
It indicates 110 mm
